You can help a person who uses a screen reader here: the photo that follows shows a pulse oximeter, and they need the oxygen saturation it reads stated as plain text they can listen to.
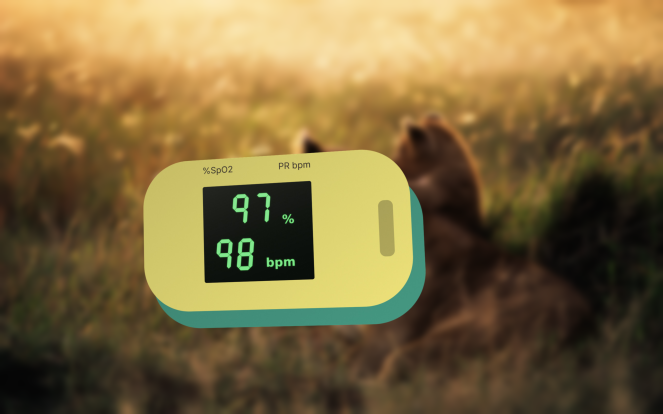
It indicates 97 %
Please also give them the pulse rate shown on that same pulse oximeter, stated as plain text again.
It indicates 98 bpm
